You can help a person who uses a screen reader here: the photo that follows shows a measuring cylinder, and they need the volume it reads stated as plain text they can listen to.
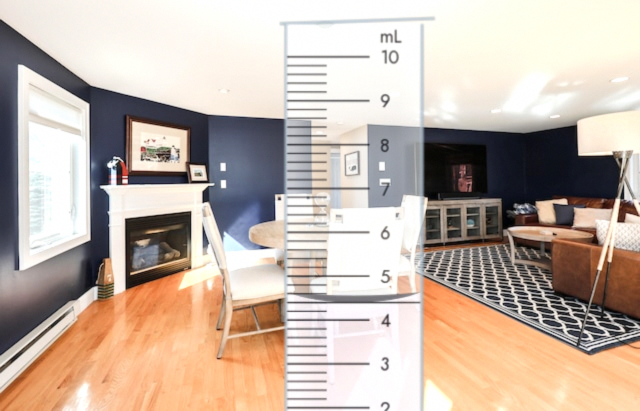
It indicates 4.4 mL
